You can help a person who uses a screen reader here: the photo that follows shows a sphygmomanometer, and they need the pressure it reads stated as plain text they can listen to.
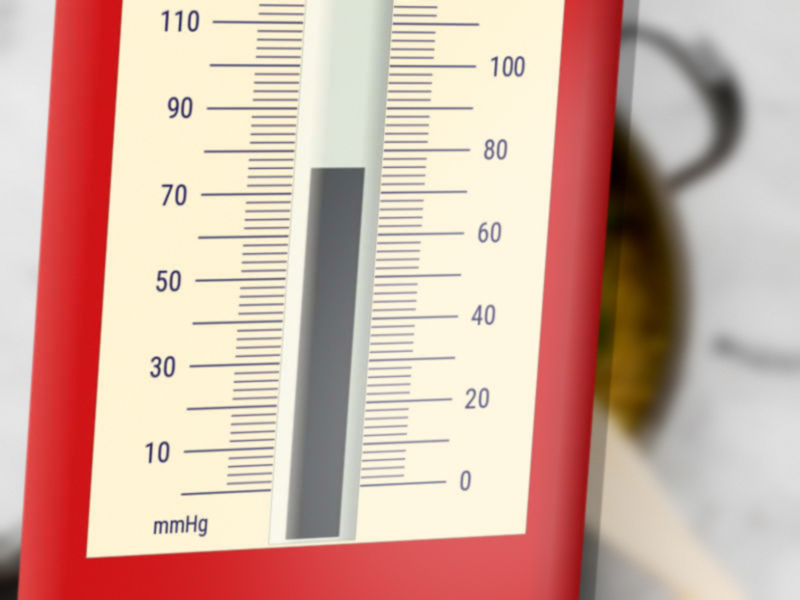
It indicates 76 mmHg
